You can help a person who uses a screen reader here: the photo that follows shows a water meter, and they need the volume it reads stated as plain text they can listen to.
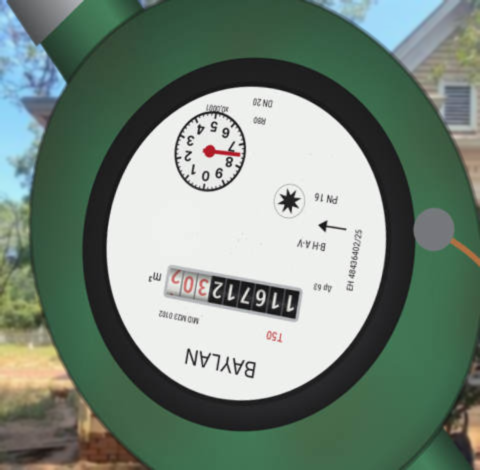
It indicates 116712.3017 m³
